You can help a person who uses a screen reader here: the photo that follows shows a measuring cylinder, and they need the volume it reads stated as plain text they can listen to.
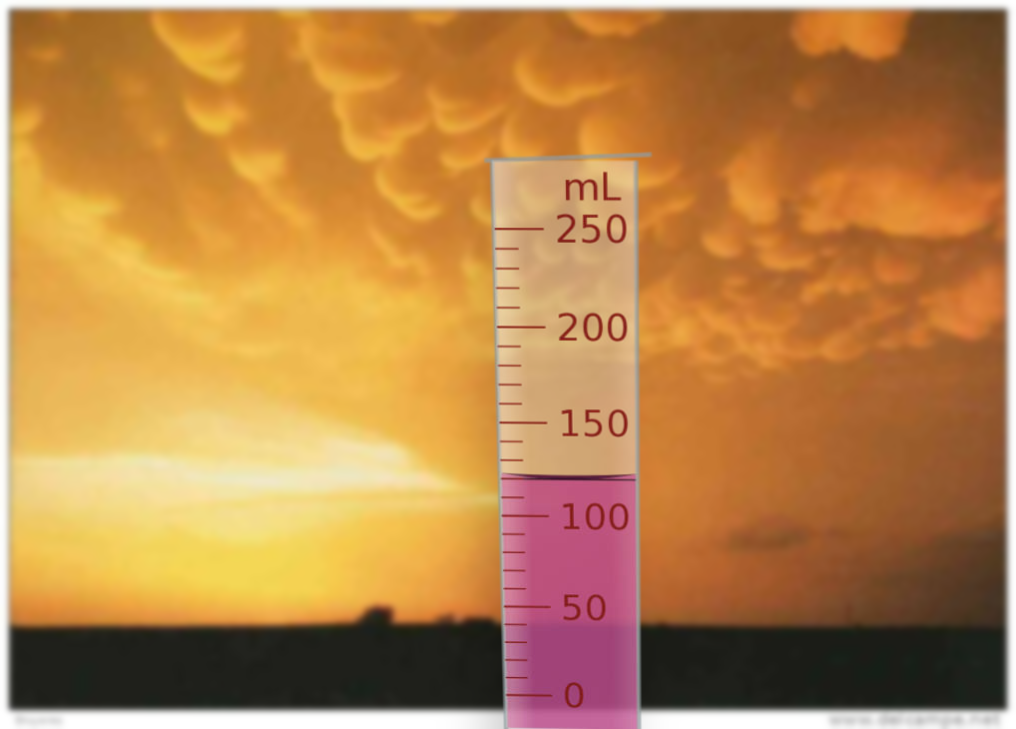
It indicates 120 mL
